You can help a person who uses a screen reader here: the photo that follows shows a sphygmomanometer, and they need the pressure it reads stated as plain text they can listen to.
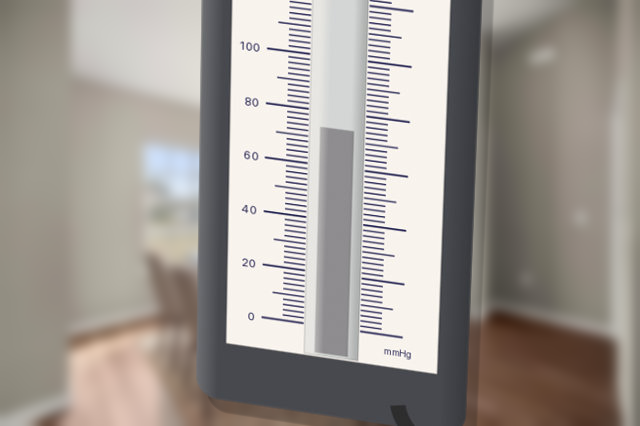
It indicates 74 mmHg
